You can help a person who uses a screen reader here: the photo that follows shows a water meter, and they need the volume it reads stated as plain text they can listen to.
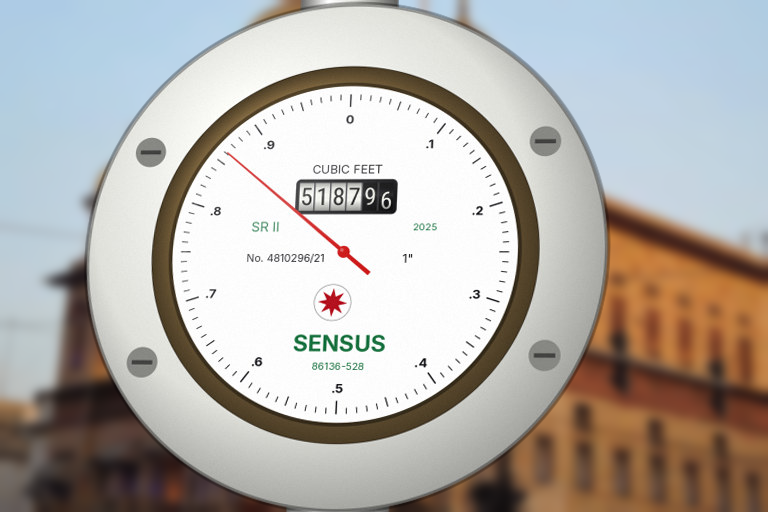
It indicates 518795.86 ft³
